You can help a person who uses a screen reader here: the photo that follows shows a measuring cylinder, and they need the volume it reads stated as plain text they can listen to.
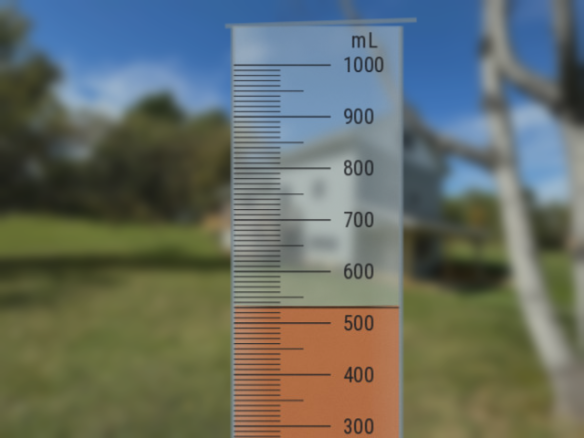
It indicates 530 mL
